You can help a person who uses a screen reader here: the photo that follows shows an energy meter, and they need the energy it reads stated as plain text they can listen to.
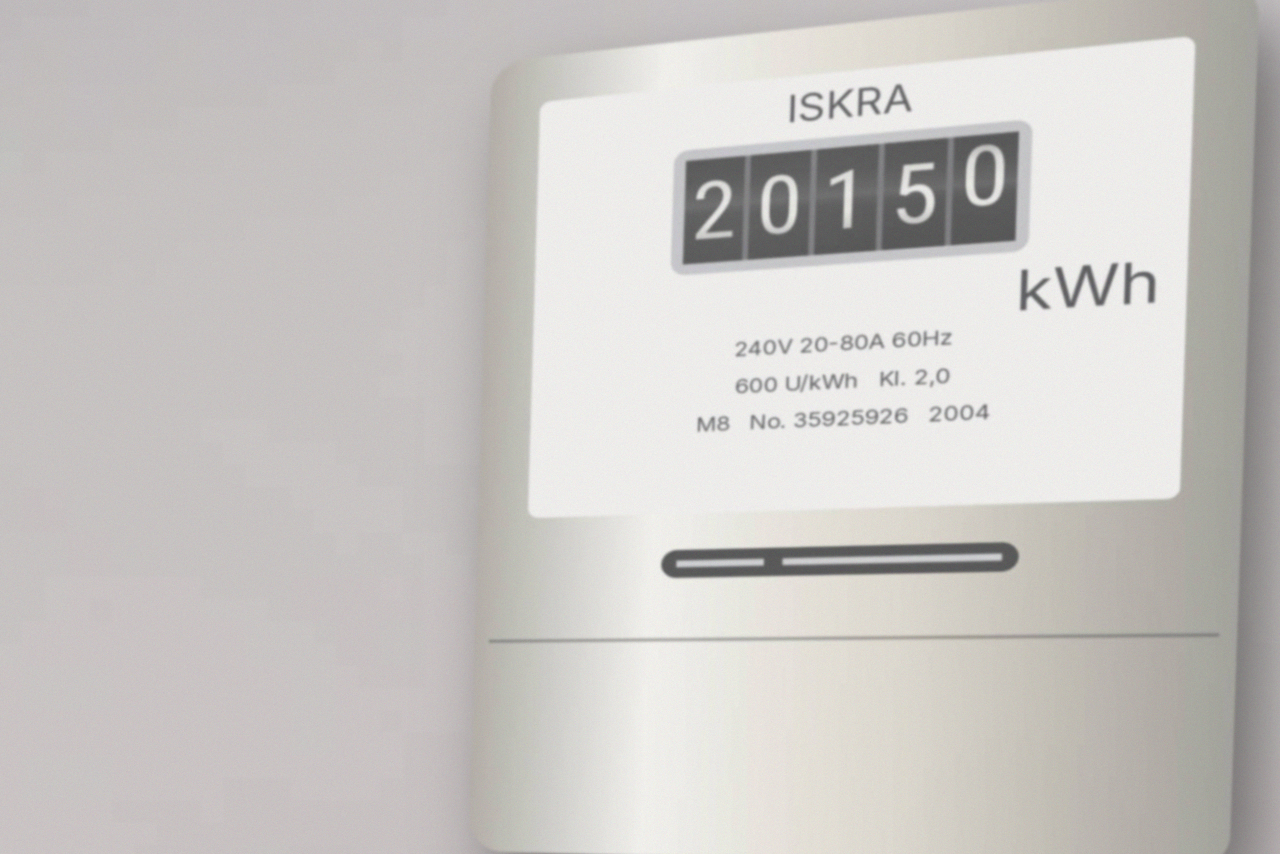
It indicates 20150 kWh
